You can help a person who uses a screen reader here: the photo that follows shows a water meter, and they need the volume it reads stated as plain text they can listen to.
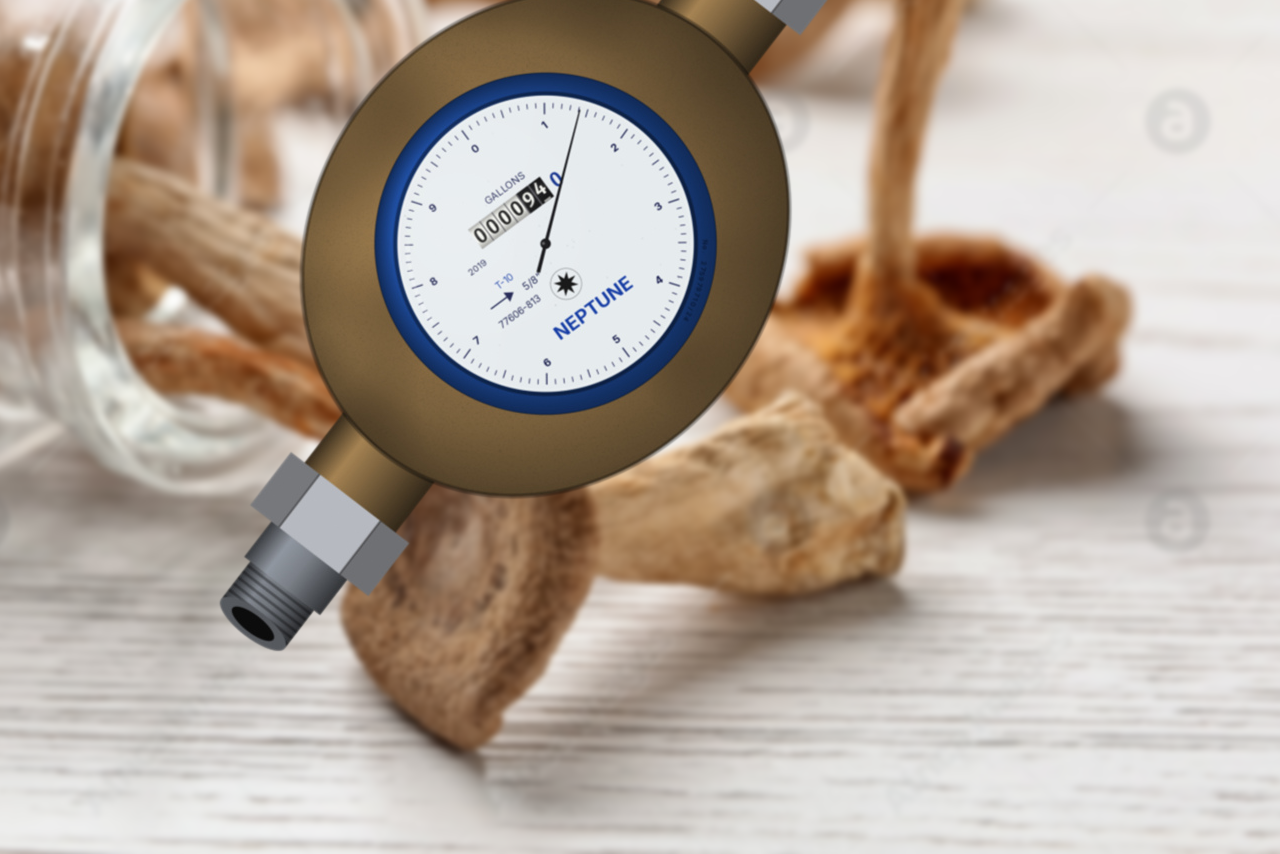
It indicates 941.4 gal
